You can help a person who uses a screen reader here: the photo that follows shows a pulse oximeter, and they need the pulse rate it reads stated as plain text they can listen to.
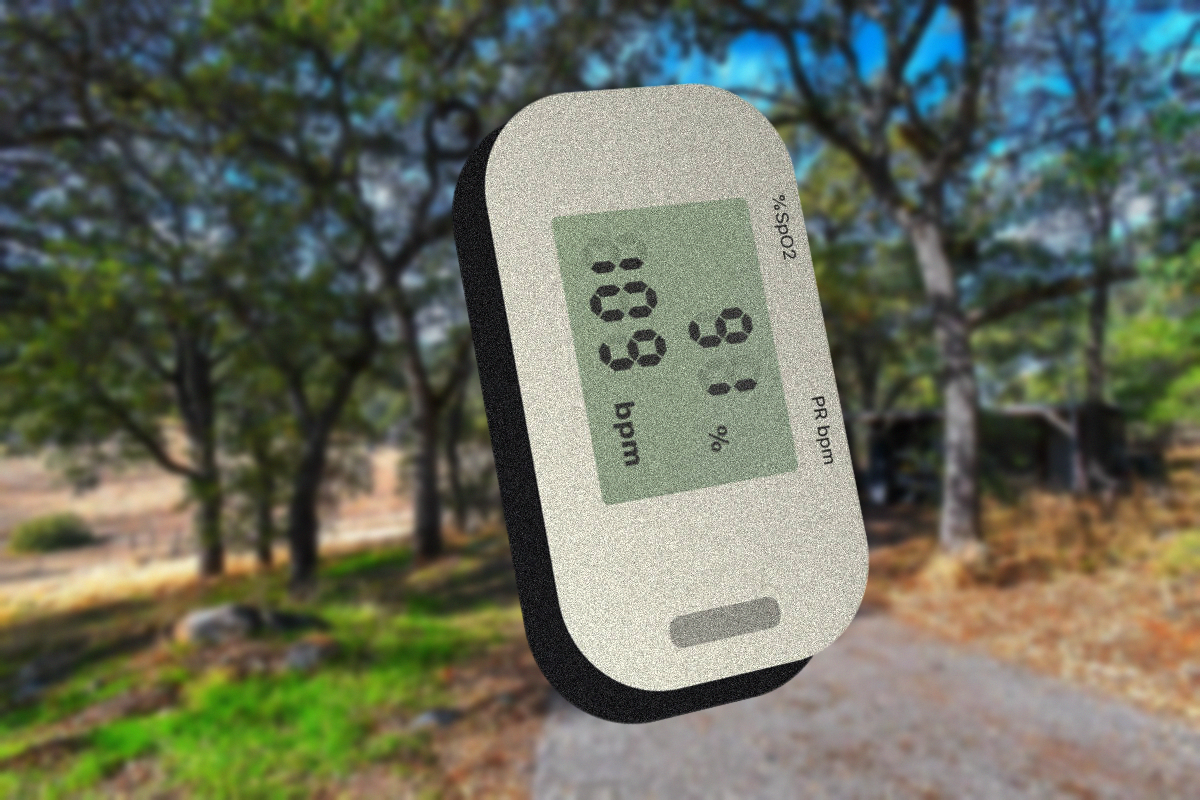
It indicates 109 bpm
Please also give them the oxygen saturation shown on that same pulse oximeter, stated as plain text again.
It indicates 91 %
